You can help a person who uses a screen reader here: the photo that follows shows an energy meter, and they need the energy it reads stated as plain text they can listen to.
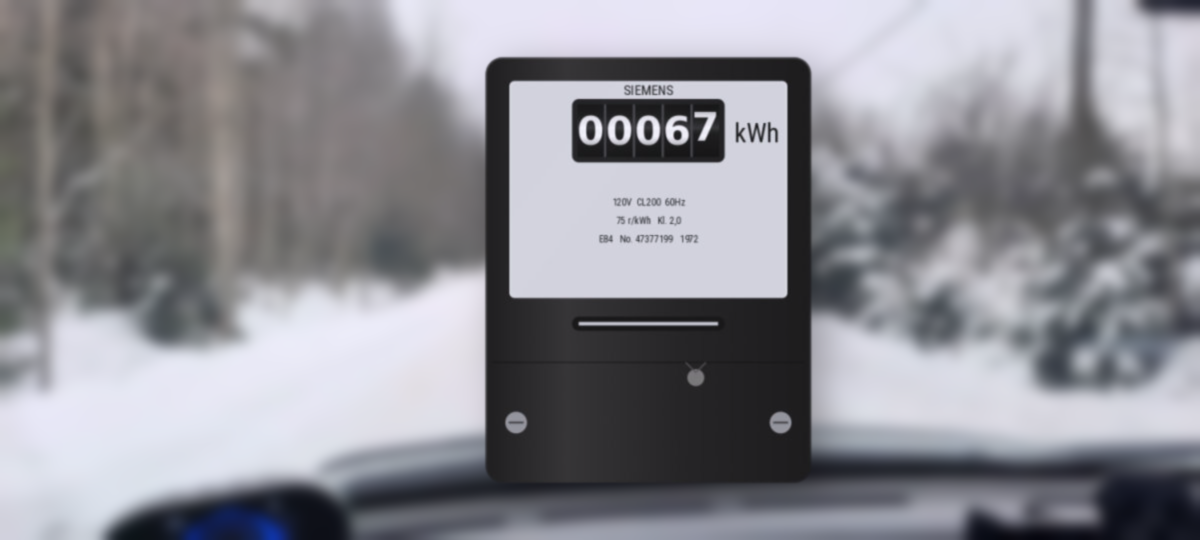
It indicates 67 kWh
